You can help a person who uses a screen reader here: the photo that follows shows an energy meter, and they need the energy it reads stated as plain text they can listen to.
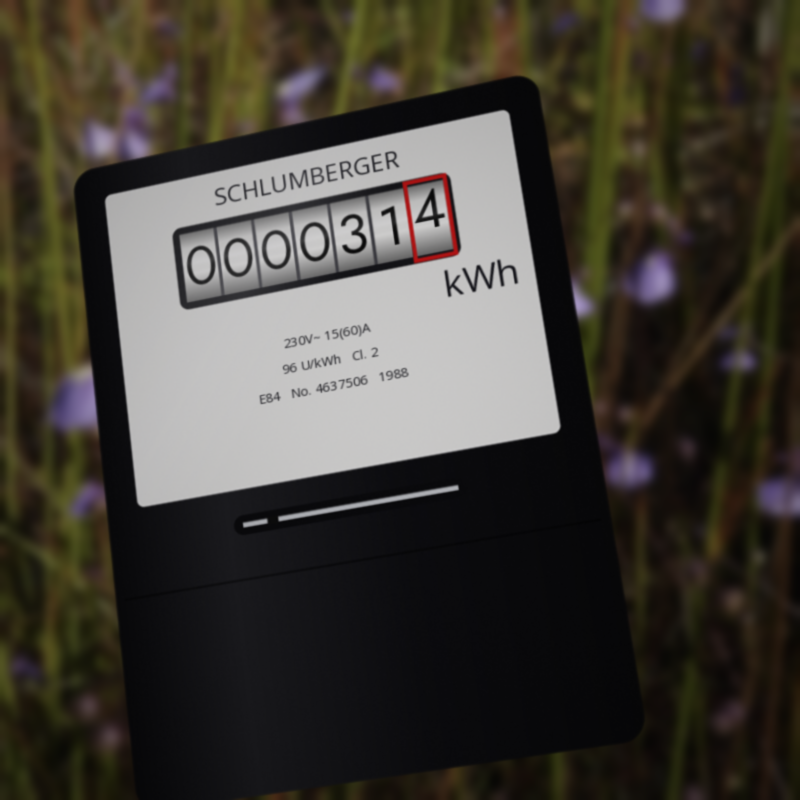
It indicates 31.4 kWh
